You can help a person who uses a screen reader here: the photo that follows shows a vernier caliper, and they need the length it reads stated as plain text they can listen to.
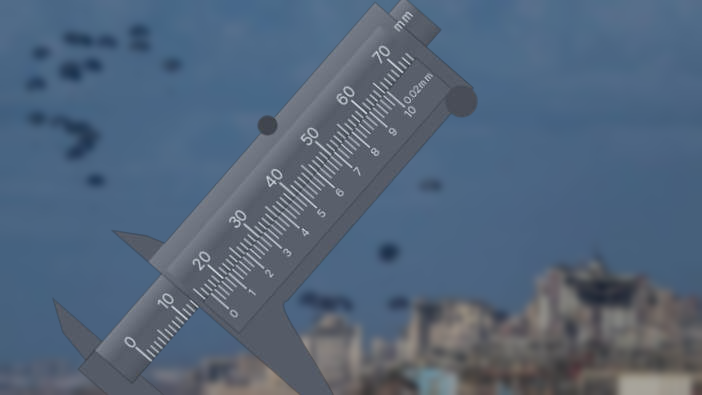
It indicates 16.5 mm
